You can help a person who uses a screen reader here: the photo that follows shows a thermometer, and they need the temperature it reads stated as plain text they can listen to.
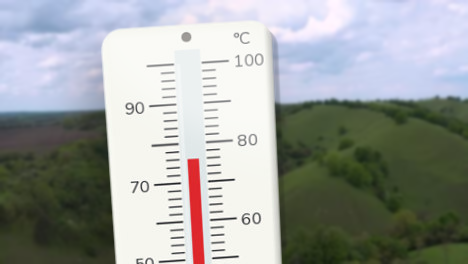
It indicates 76 °C
